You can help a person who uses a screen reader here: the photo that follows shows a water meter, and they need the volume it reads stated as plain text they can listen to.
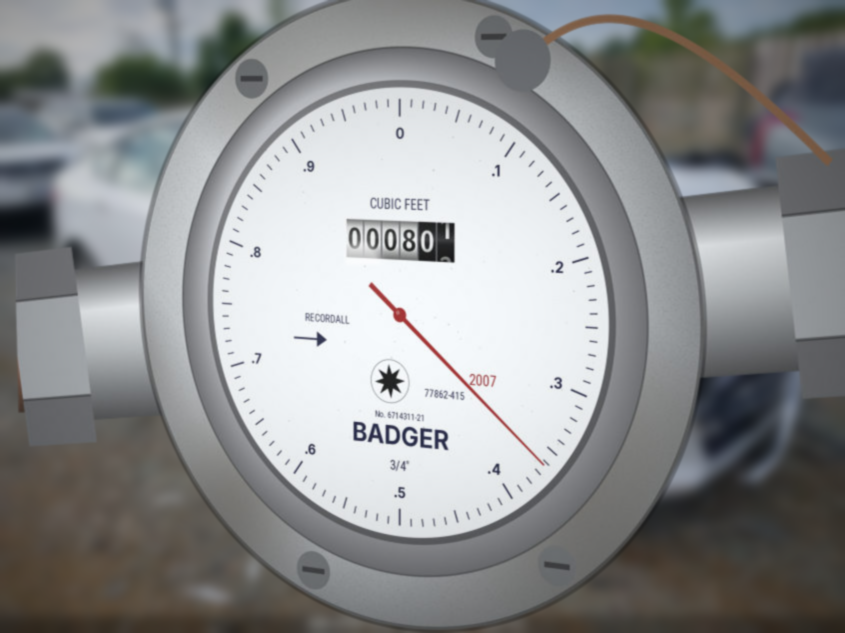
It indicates 801.36 ft³
